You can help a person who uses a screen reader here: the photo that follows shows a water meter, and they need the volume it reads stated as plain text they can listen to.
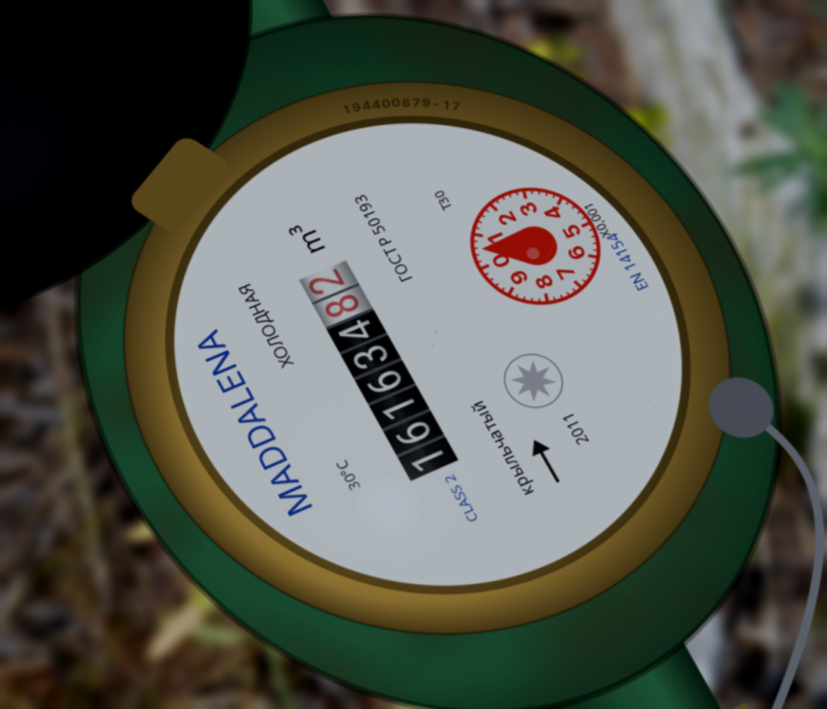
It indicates 161634.820 m³
